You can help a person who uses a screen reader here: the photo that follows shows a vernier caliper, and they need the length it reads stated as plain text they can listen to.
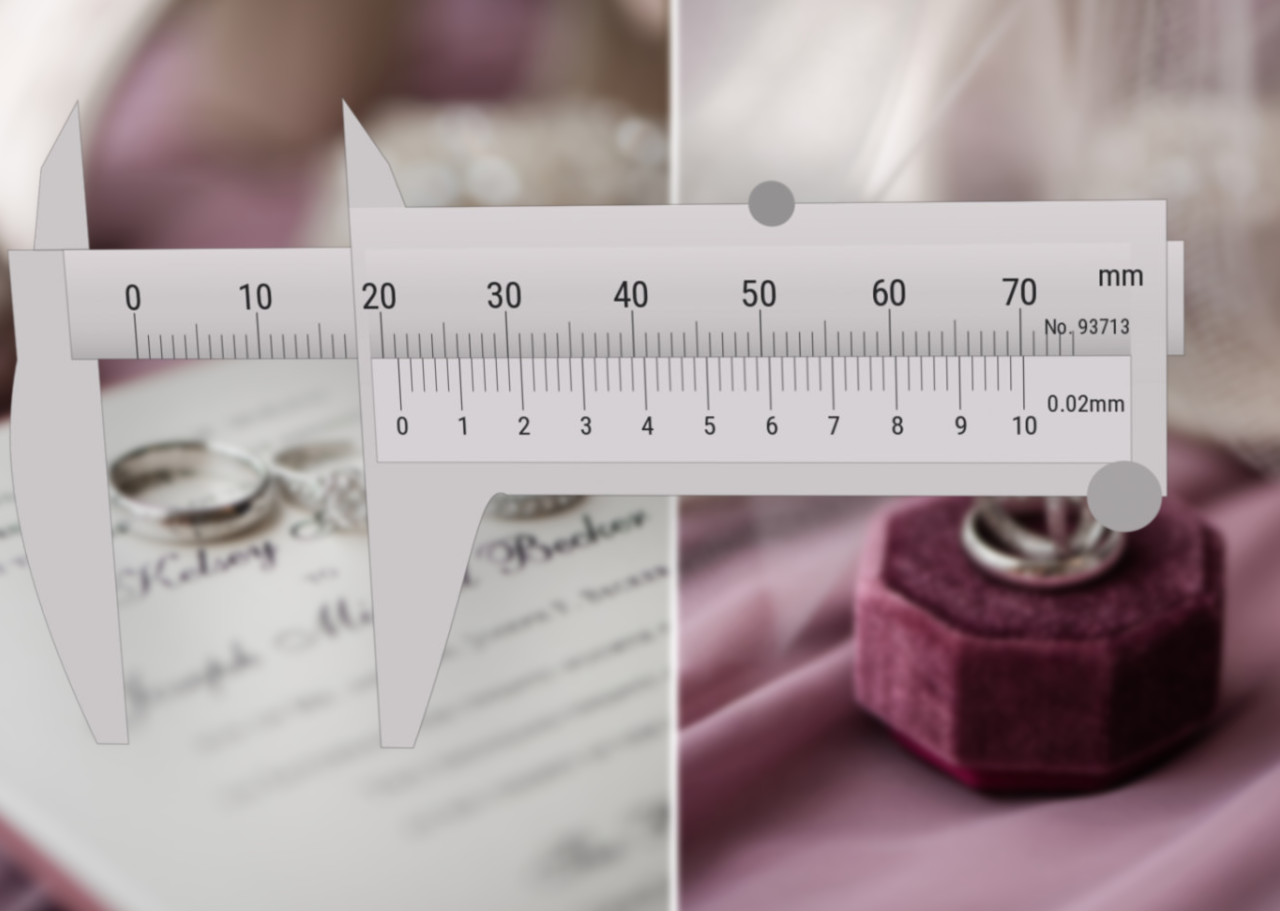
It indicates 21.2 mm
